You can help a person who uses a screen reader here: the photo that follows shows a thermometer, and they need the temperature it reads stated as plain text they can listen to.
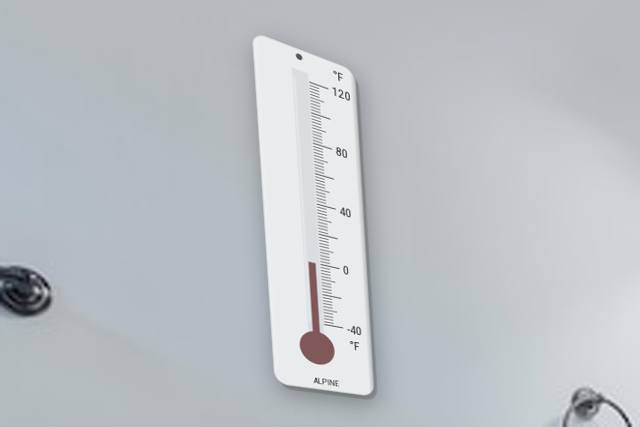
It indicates 0 °F
